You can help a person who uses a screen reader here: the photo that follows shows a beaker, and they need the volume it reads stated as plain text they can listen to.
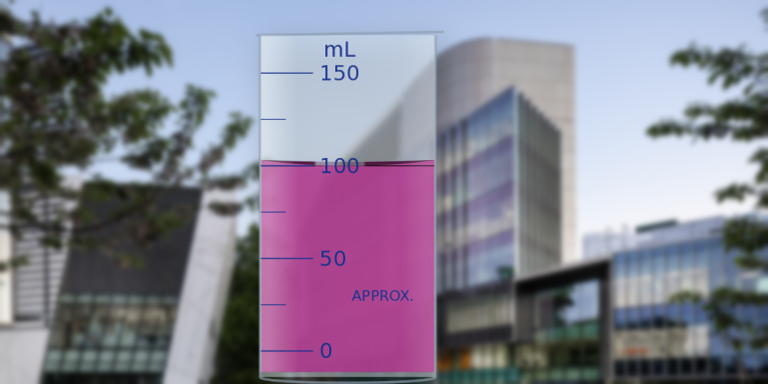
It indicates 100 mL
